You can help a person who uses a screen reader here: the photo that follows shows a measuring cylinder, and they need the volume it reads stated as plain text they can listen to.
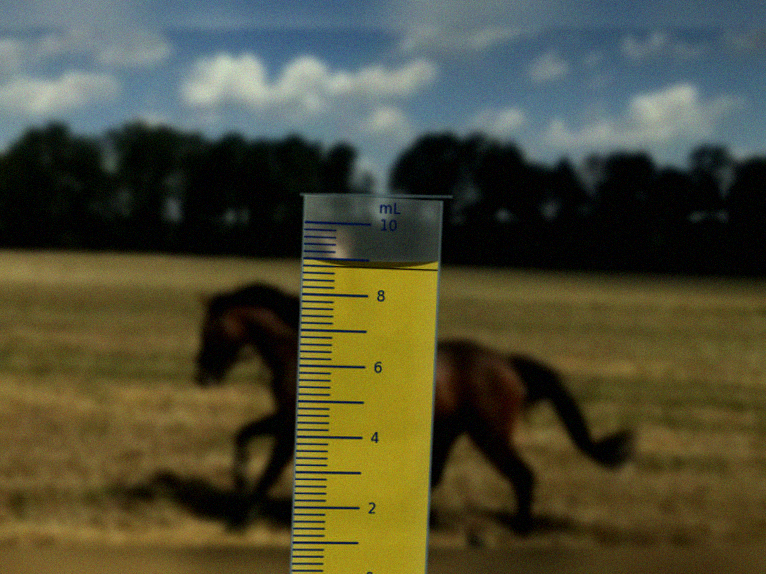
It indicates 8.8 mL
